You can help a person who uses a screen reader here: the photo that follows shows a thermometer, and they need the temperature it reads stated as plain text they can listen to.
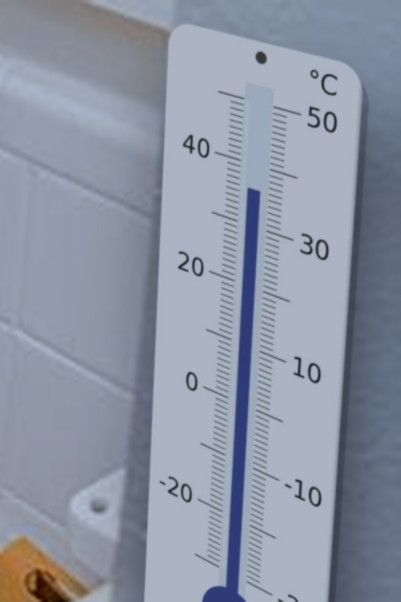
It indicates 36 °C
